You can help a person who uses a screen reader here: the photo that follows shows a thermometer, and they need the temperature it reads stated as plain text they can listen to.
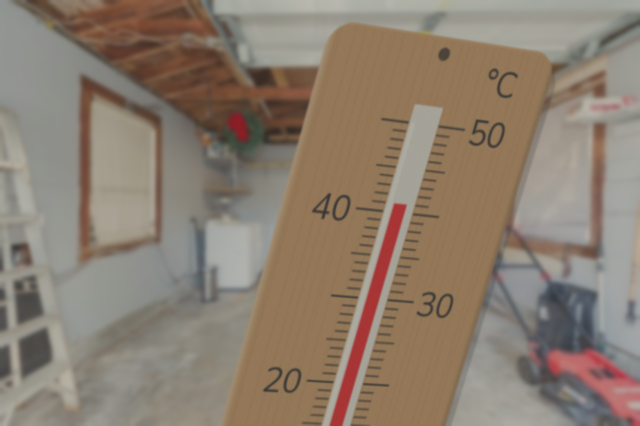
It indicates 41 °C
